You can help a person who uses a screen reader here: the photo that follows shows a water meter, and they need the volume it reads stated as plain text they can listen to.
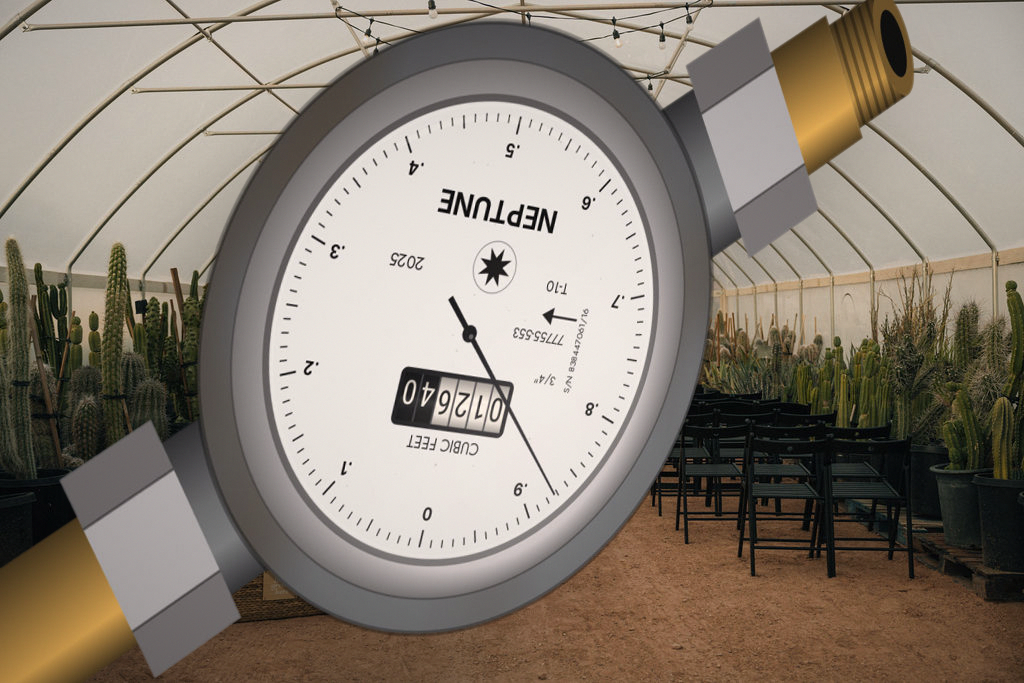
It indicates 12639.87 ft³
